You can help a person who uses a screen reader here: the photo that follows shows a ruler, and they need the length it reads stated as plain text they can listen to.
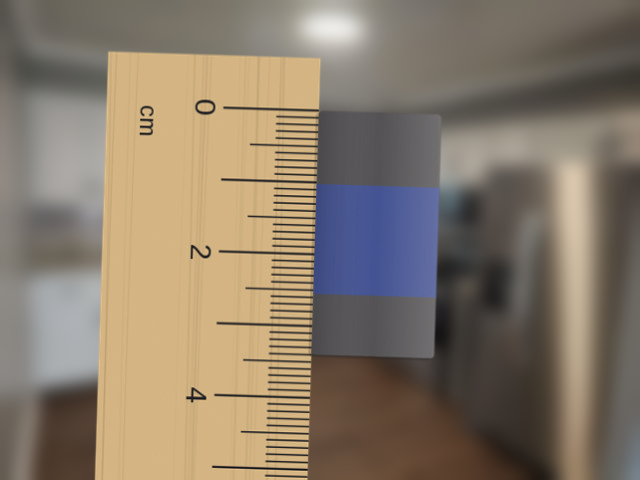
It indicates 3.4 cm
